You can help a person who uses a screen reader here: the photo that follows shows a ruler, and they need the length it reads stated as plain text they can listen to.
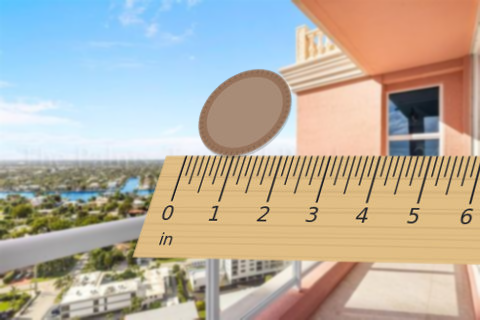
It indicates 1.875 in
